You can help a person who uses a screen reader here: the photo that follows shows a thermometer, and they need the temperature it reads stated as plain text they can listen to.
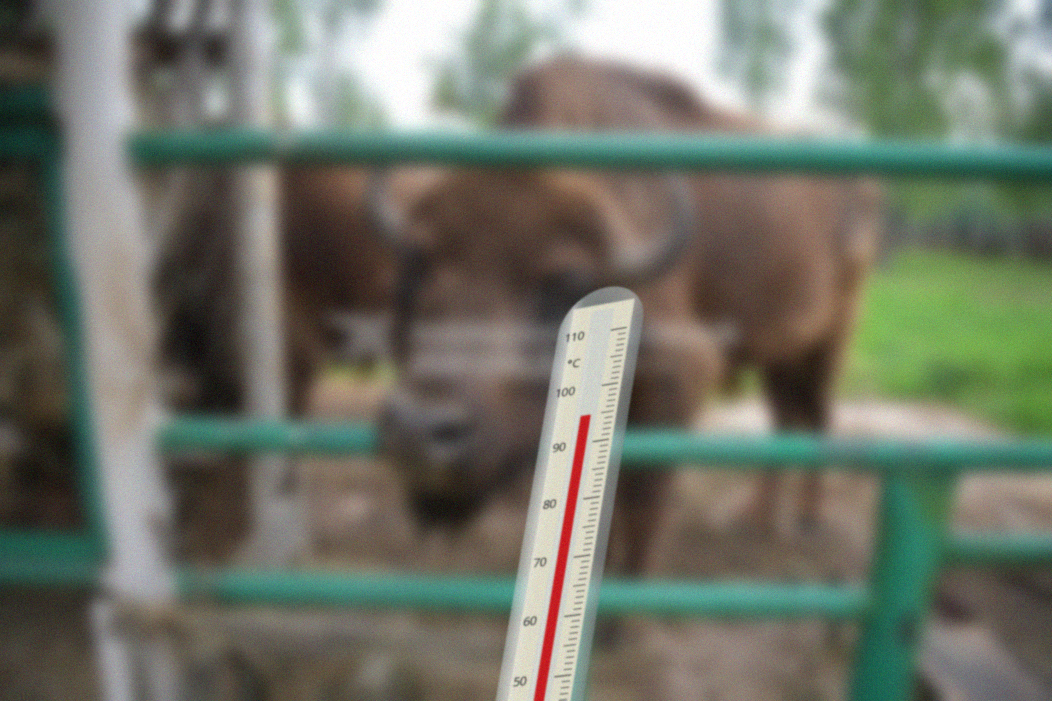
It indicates 95 °C
